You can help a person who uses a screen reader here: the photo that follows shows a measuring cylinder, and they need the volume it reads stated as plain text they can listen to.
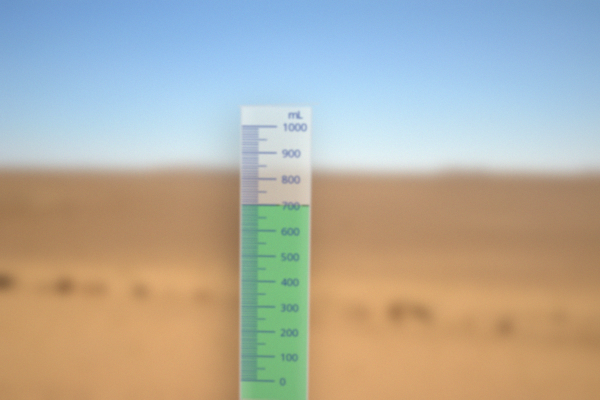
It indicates 700 mL
